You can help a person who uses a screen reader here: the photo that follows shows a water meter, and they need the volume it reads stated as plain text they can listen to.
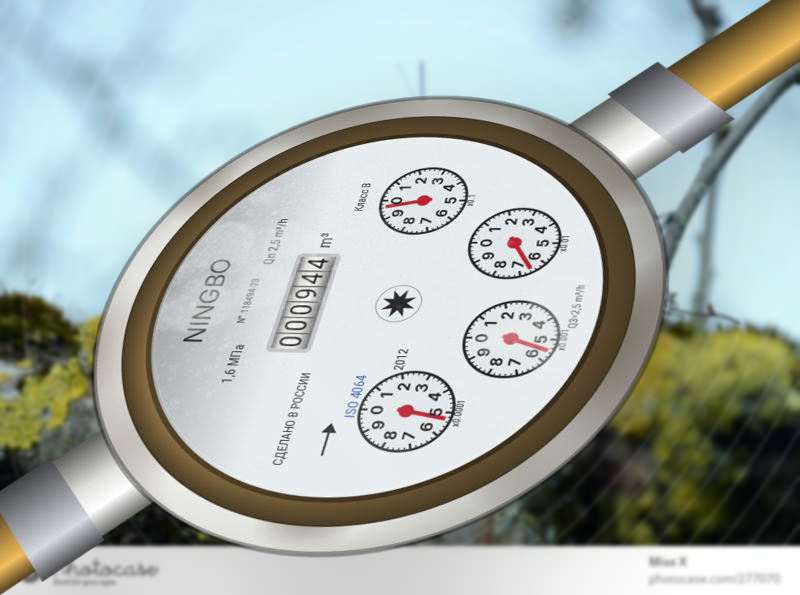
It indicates 943.9655 m³
